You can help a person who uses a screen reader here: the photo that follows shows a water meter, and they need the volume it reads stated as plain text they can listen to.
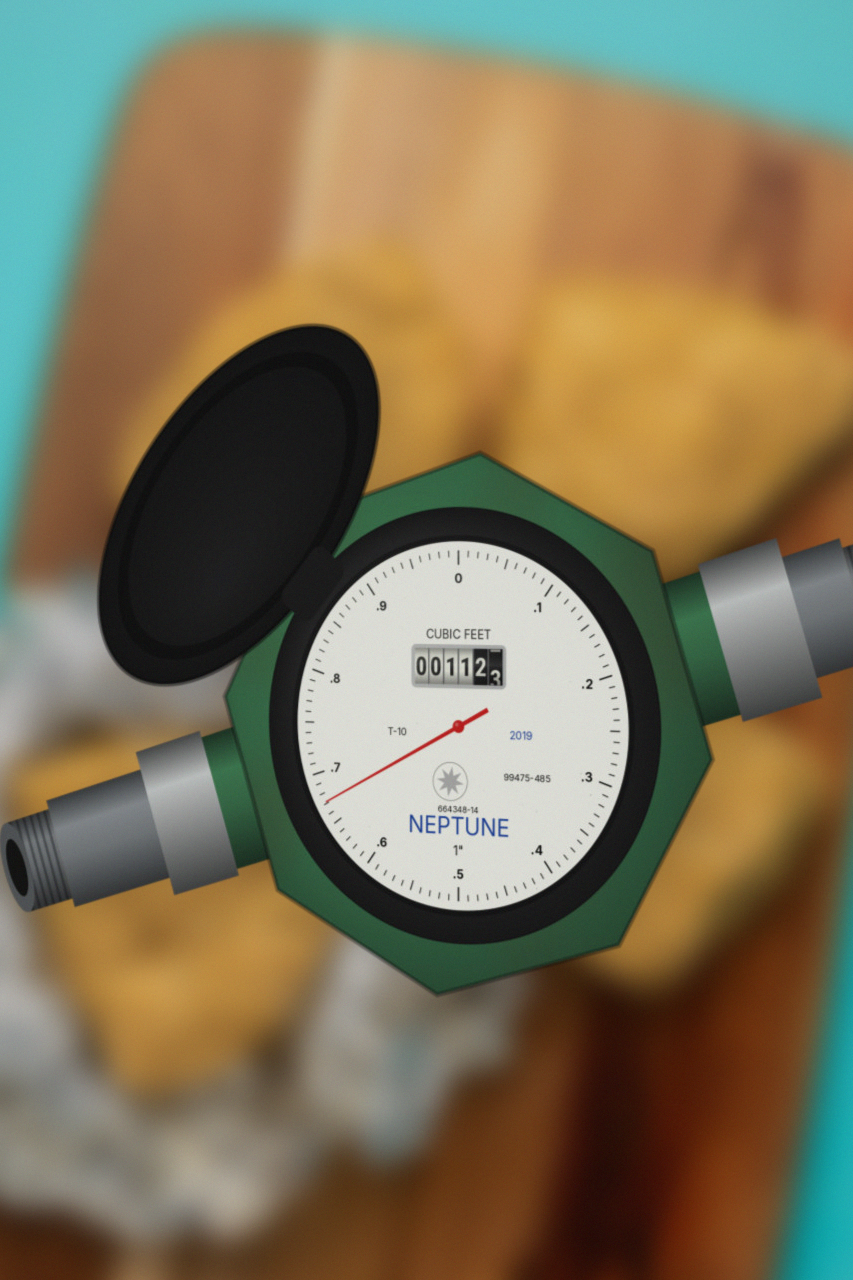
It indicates 1122.67 ft³
